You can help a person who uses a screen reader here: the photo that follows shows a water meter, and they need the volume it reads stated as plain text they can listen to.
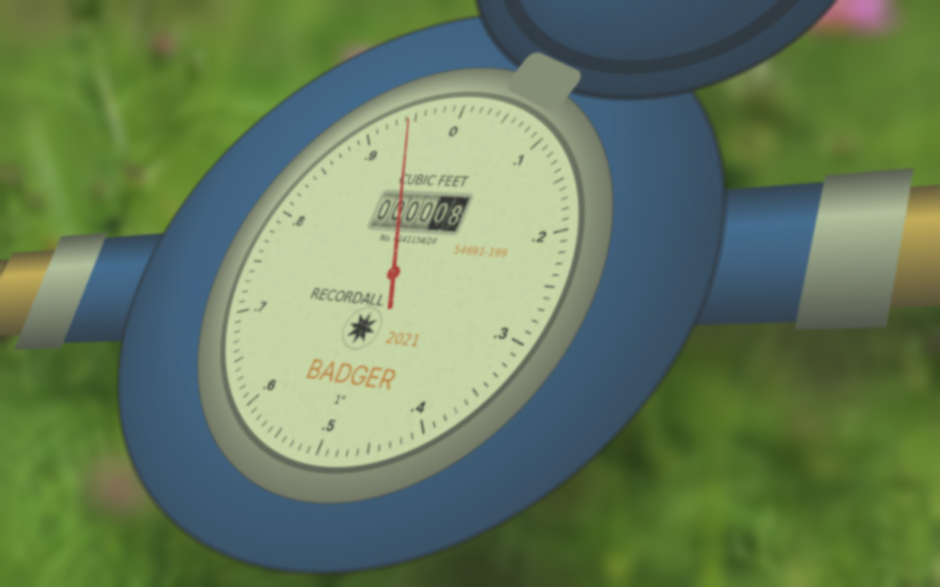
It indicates 7.94 ft³
